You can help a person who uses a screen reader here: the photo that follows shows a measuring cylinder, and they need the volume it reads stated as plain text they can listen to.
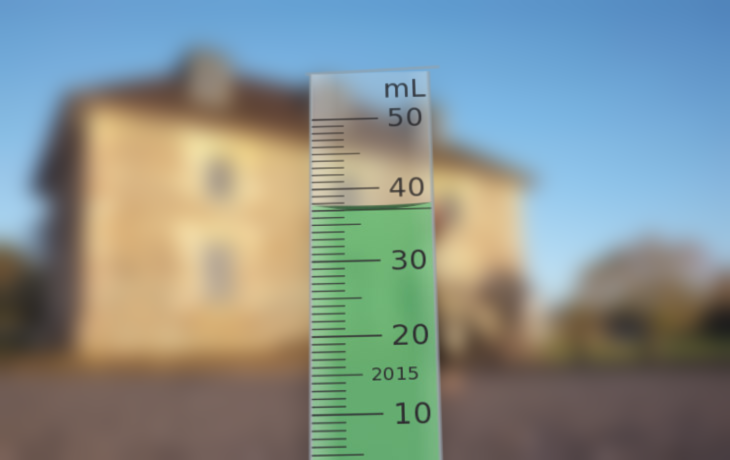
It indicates 37 mL
